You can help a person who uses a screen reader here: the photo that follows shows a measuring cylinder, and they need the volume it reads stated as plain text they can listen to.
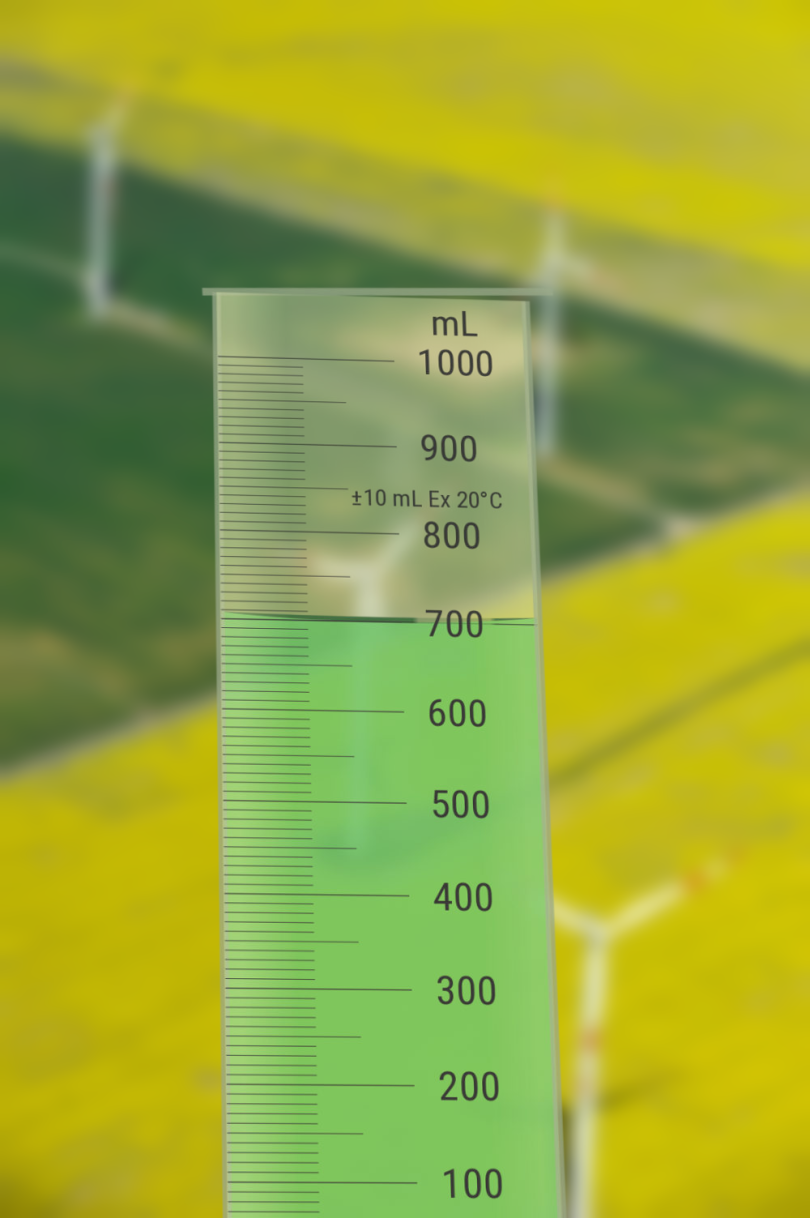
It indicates 700 mL
